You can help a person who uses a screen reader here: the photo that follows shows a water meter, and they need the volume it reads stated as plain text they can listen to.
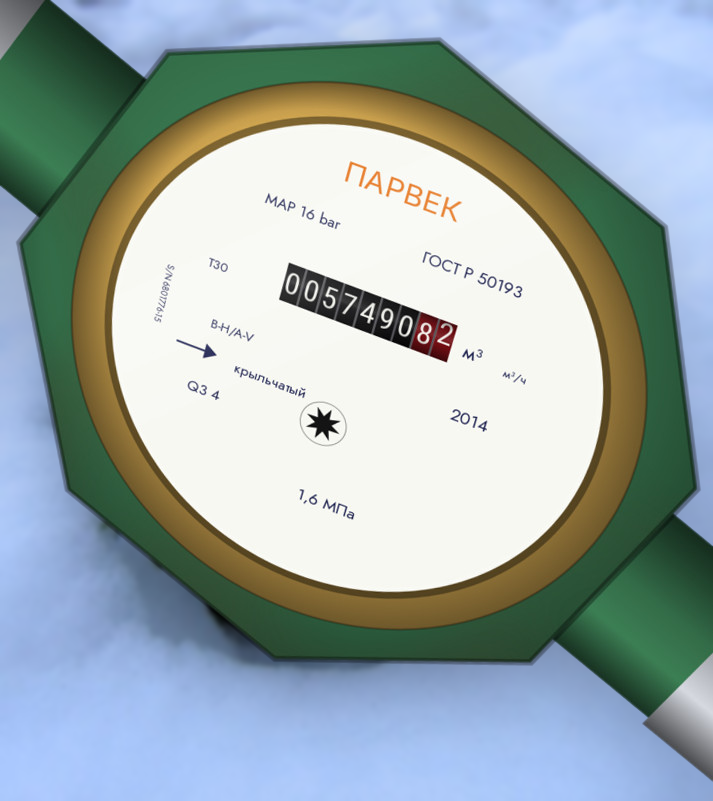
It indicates 57490.82 m³
